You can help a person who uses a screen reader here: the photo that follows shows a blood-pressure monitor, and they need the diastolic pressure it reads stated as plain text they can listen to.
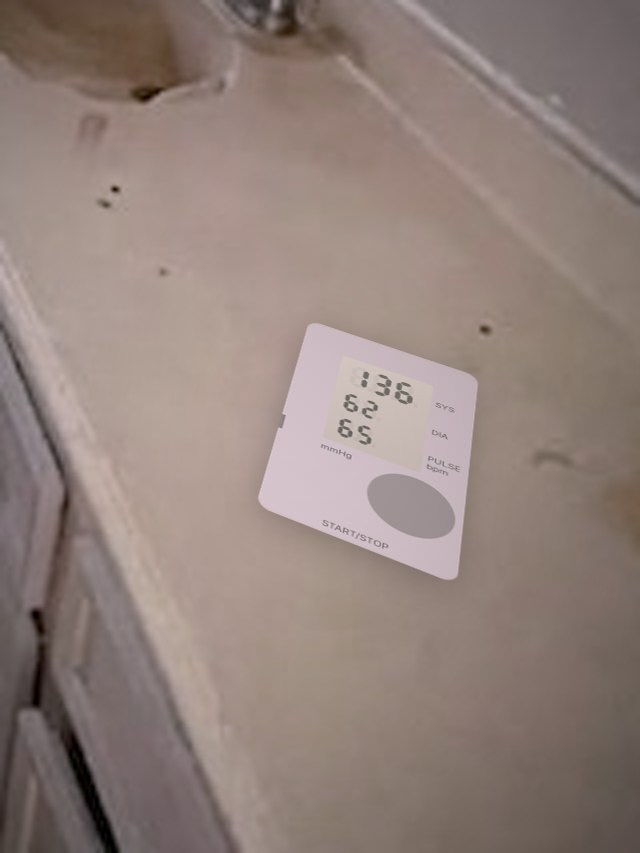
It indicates 62 mmHg
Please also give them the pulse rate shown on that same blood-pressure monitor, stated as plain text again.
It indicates 65 bpm
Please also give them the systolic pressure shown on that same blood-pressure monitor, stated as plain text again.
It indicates 136 mmHg
